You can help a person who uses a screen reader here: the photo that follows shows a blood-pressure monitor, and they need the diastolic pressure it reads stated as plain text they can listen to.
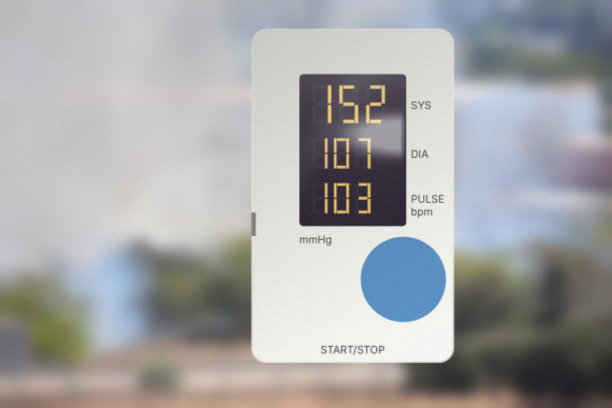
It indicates 107 mmHg
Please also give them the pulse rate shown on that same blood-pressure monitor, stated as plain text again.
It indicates 103 bpm
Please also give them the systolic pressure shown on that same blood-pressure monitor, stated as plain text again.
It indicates 152 mmHg
